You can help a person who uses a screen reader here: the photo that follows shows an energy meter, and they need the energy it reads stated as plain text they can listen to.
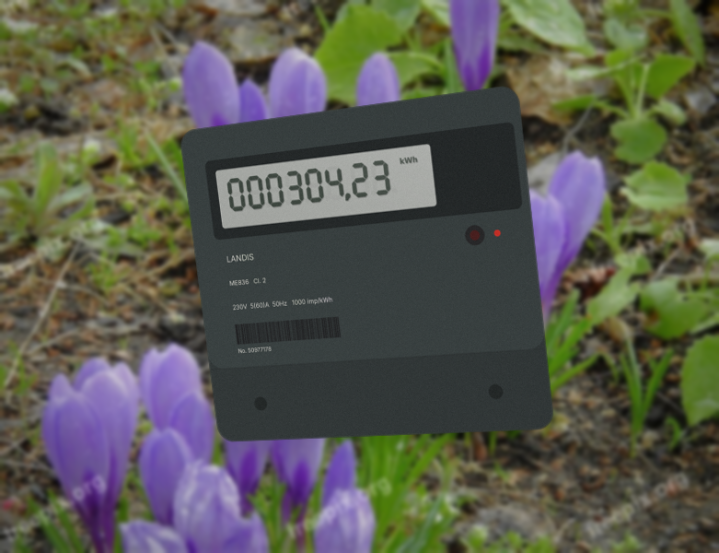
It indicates 304.23 kWh
